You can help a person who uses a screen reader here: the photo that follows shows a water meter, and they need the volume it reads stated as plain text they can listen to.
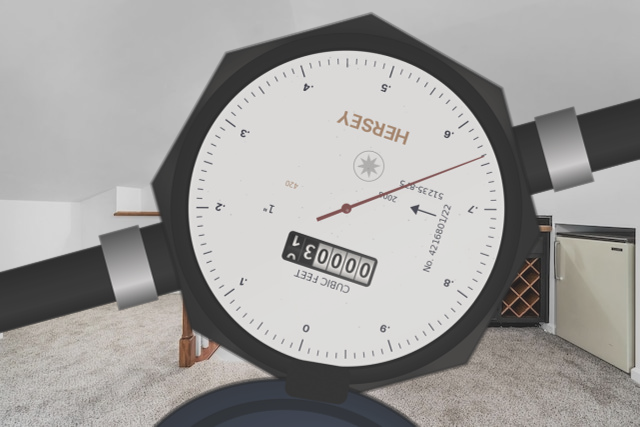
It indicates 30.64 ft³
